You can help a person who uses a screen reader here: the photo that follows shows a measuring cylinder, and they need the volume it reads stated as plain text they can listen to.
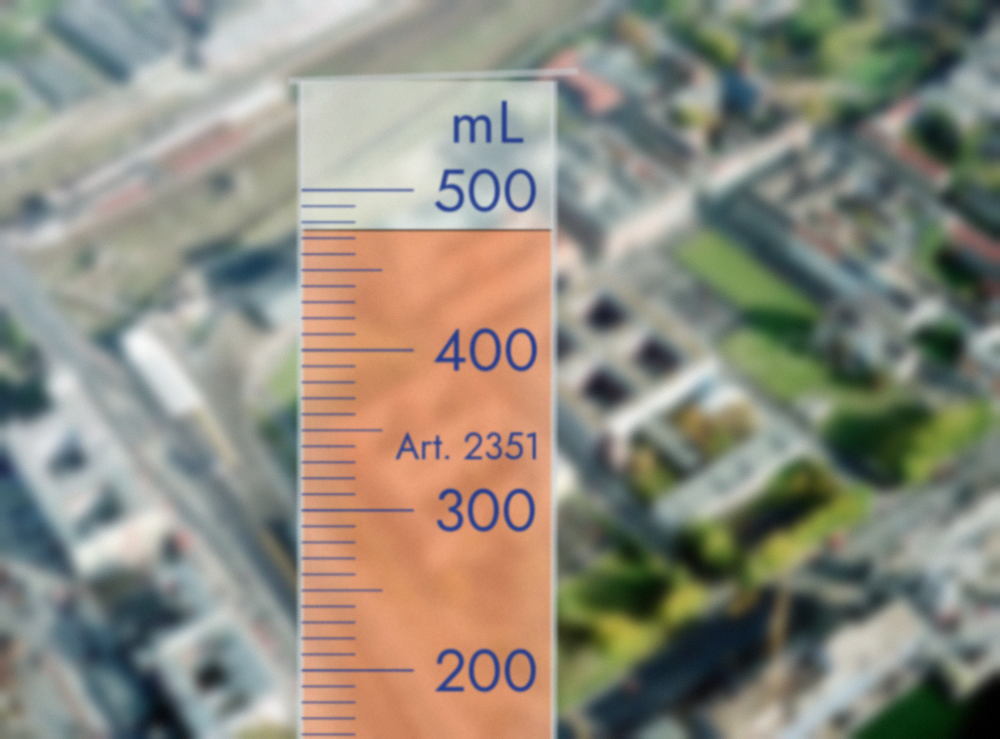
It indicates 475 mL
